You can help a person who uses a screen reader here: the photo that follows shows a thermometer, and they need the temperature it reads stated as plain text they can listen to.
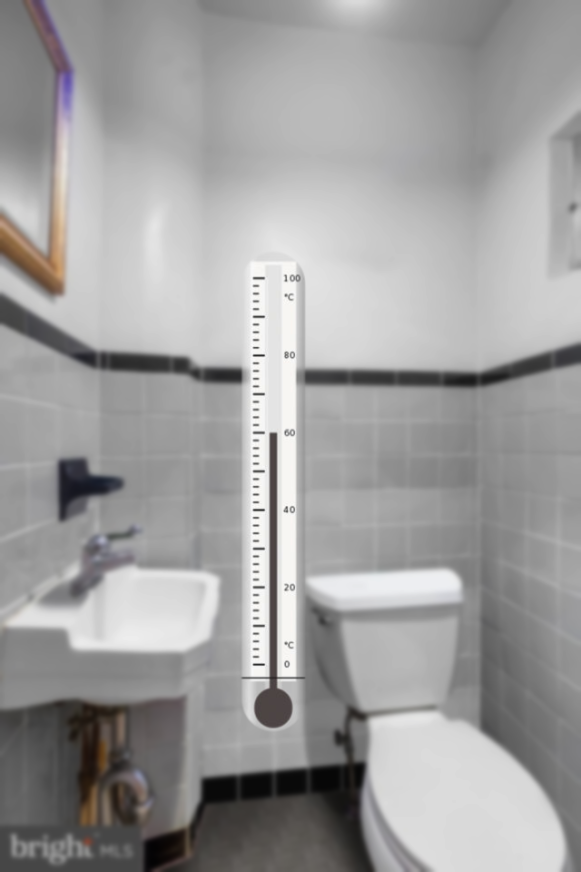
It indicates 60 °C
